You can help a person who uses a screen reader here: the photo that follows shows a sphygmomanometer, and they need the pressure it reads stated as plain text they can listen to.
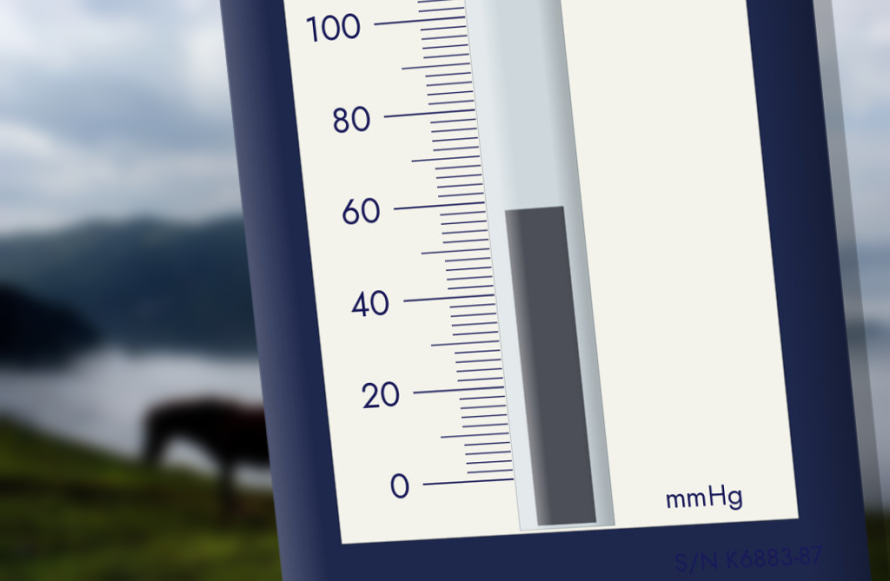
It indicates 58 mmHg
